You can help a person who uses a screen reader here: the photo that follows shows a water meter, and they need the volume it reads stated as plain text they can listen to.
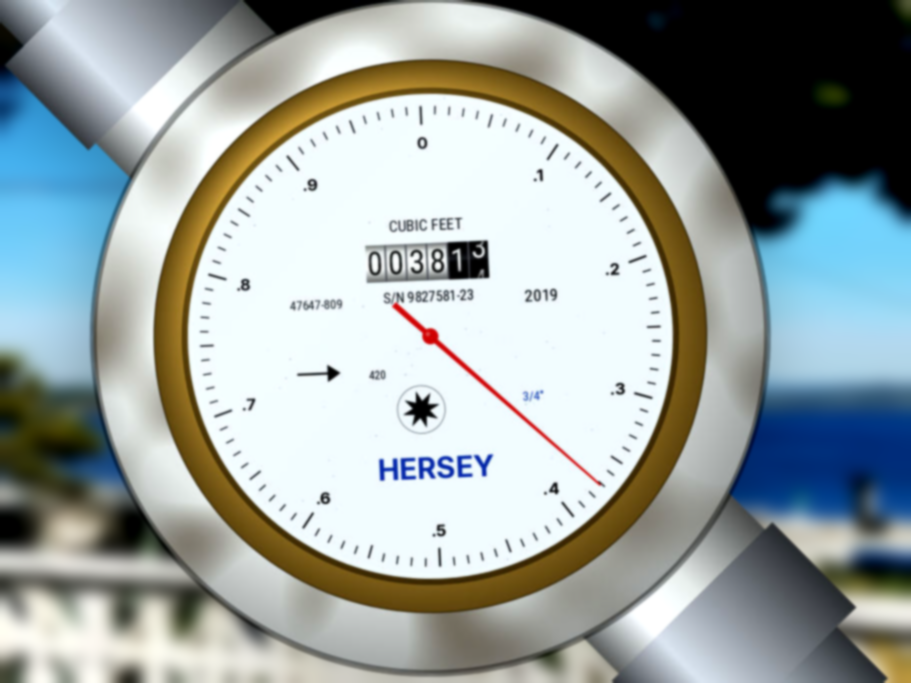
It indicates 3813.37 ft³
